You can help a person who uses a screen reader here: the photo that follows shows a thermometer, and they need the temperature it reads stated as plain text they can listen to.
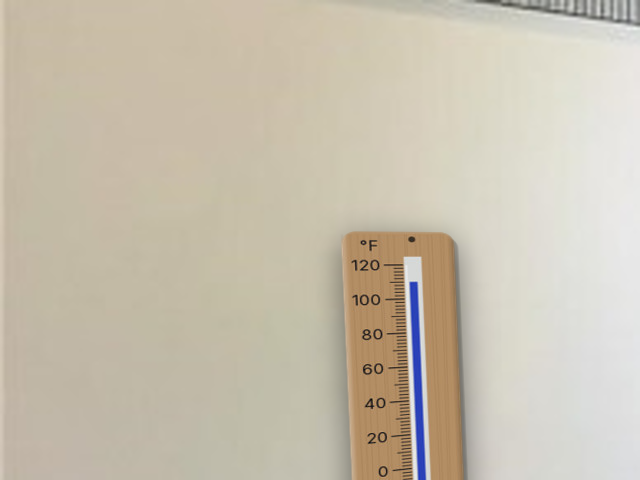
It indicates 110 °F
